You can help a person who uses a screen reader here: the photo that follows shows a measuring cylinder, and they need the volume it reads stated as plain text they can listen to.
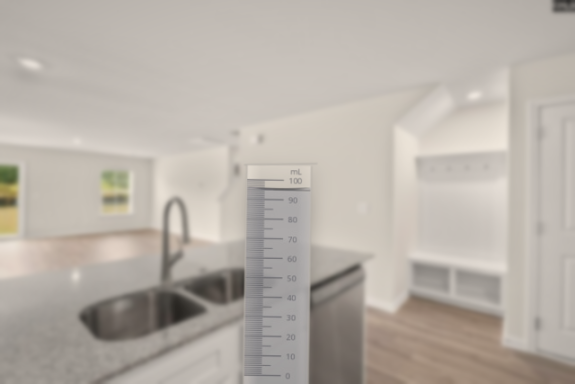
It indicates 95 mL
